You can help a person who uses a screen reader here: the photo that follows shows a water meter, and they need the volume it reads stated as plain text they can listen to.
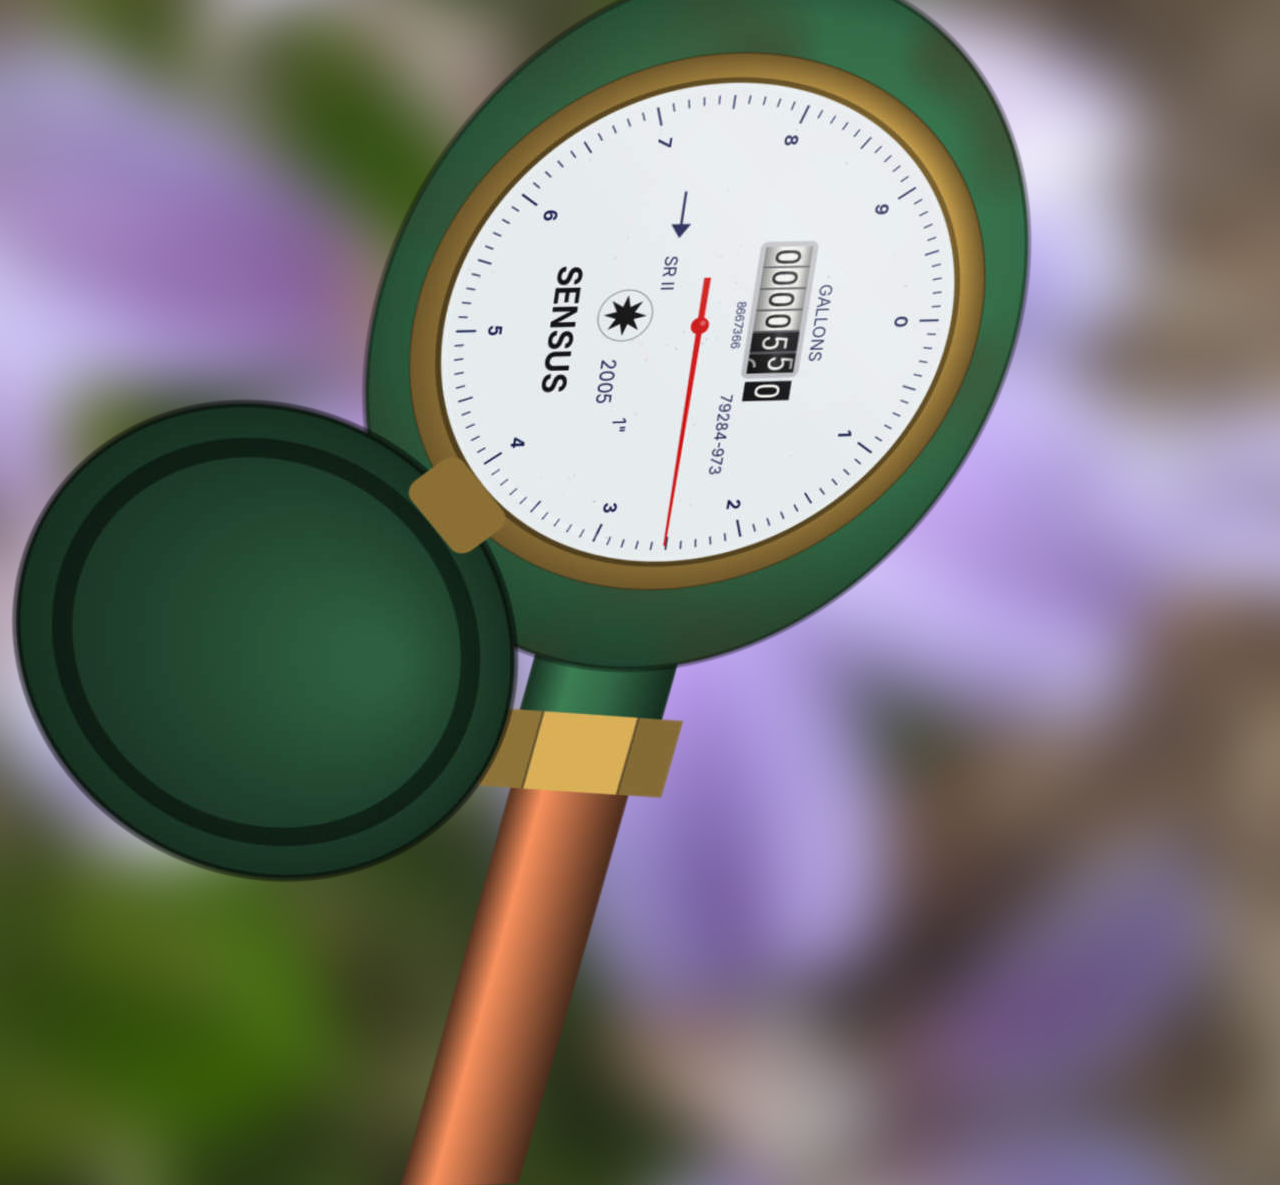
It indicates 552.5 gal
